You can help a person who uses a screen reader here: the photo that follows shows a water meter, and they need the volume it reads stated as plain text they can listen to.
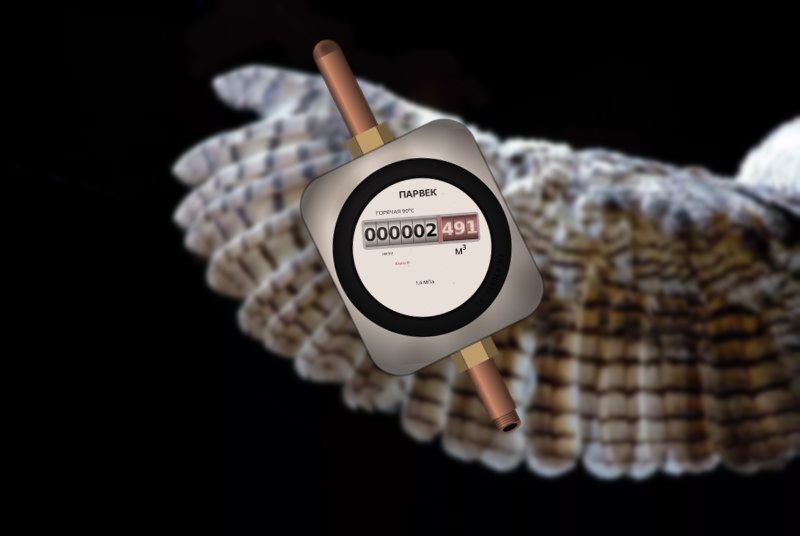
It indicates 2.491 m³
